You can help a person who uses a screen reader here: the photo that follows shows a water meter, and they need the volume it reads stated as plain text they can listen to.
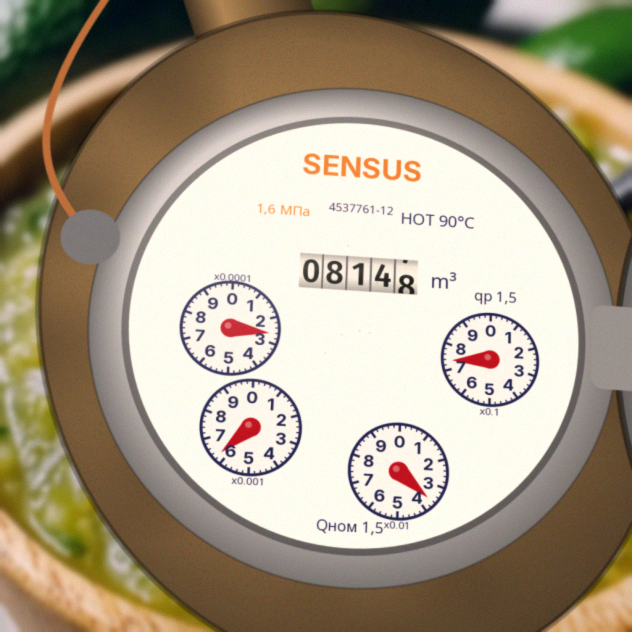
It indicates 8147.7362 m³
